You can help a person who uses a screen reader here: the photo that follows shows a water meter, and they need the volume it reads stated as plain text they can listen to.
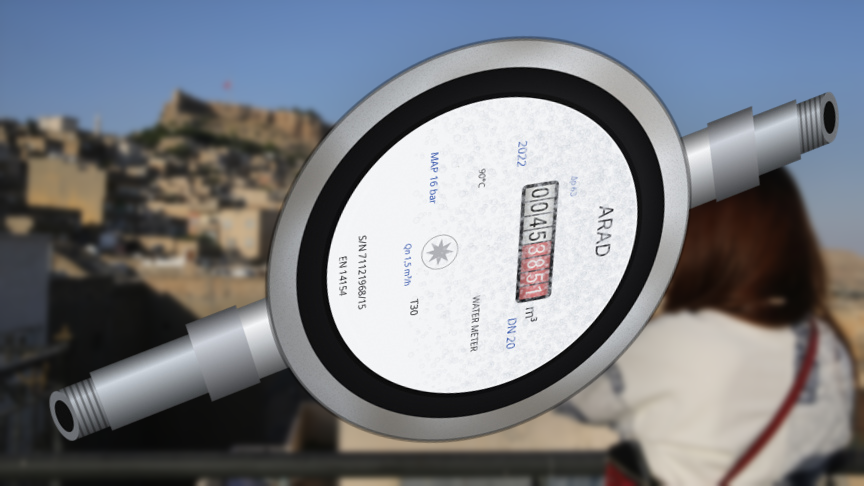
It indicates 45.3851 m³
